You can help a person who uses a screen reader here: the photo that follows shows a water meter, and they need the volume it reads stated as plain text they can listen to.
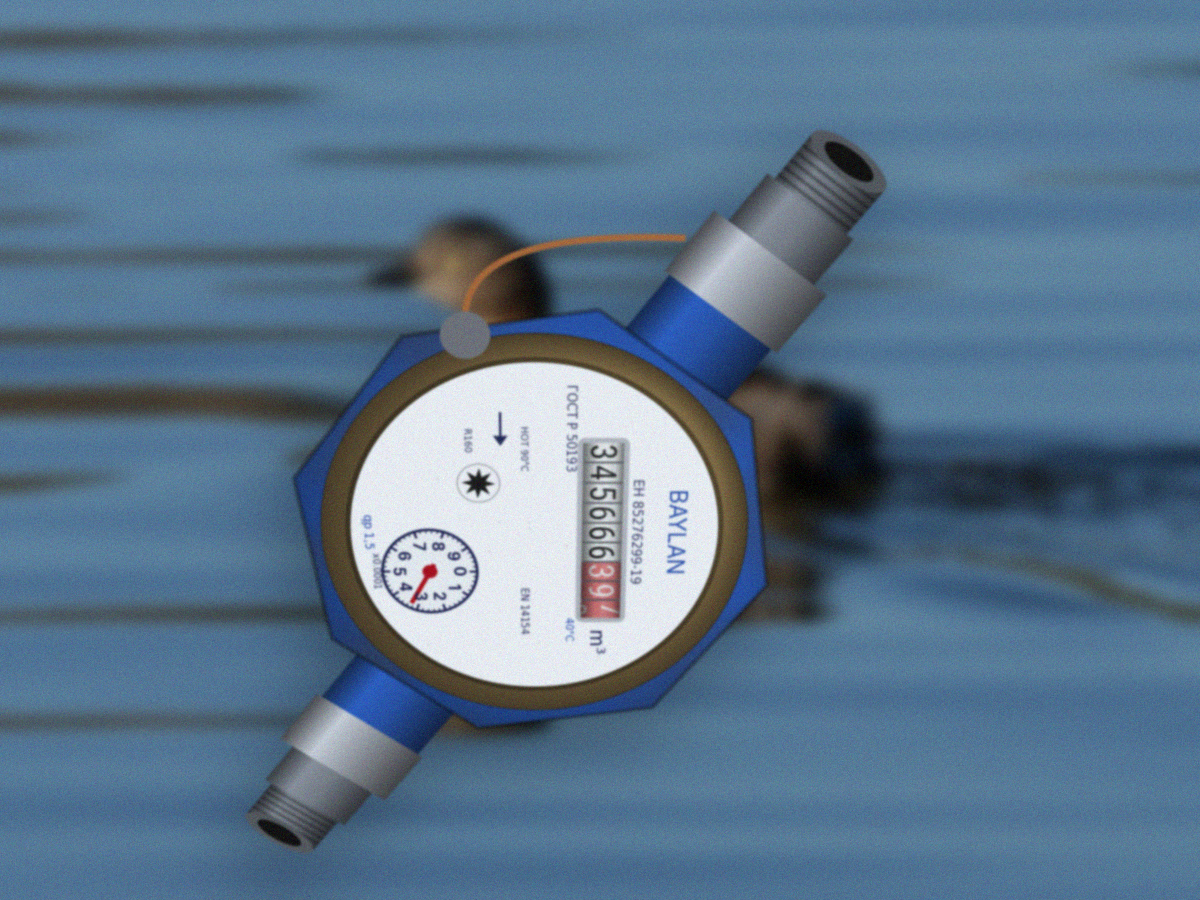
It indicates 345666.3973 m³
